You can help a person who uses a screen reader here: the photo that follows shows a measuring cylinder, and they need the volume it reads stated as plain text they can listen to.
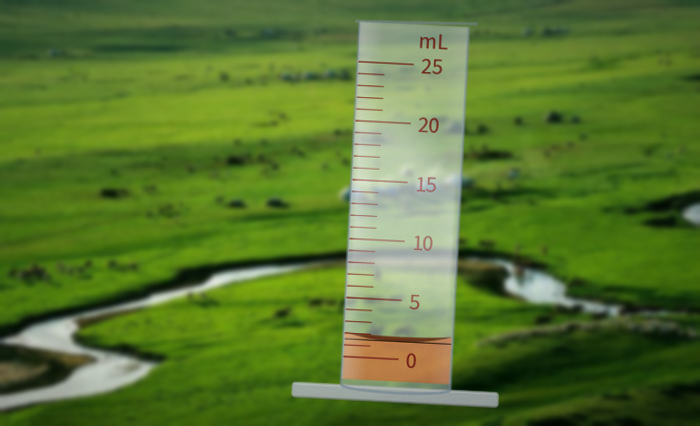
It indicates 1.5 mL
